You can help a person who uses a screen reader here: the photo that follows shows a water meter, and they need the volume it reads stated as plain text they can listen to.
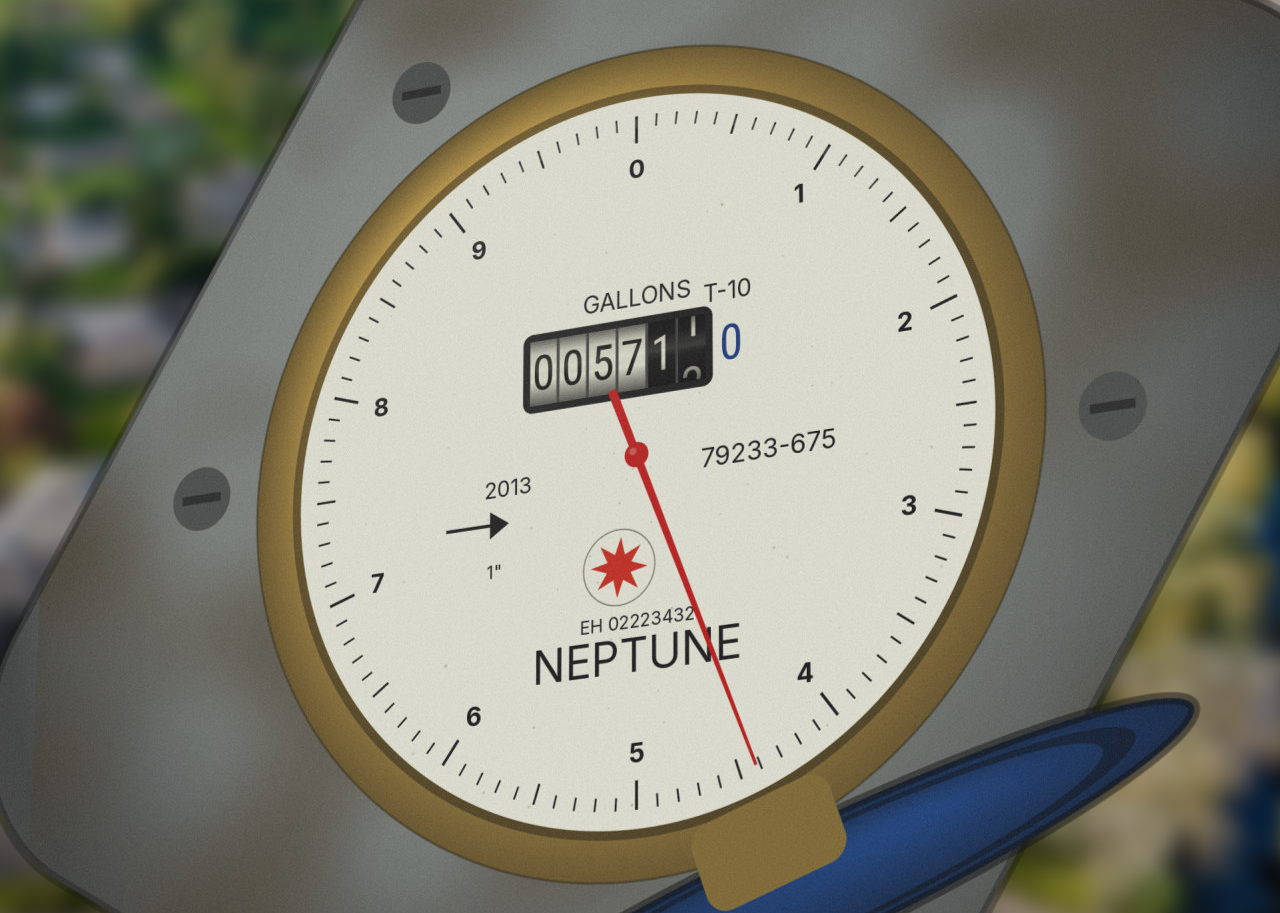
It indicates 57114.4 gal
